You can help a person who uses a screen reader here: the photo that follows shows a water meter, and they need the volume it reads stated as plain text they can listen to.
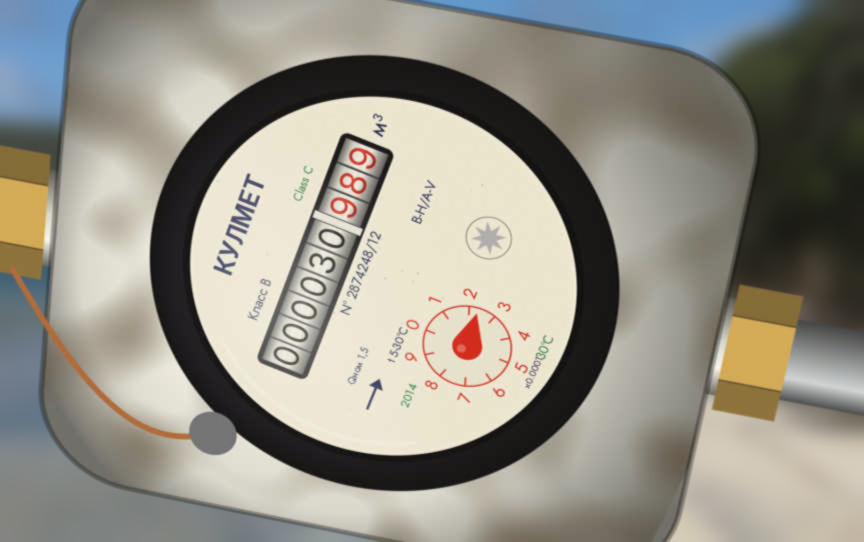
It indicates 30.9892 m³
